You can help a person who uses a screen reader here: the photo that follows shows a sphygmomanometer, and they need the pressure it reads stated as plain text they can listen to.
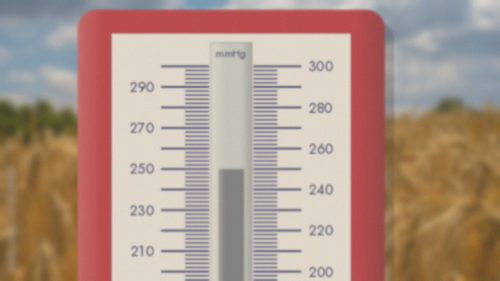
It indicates 250 mmHg
